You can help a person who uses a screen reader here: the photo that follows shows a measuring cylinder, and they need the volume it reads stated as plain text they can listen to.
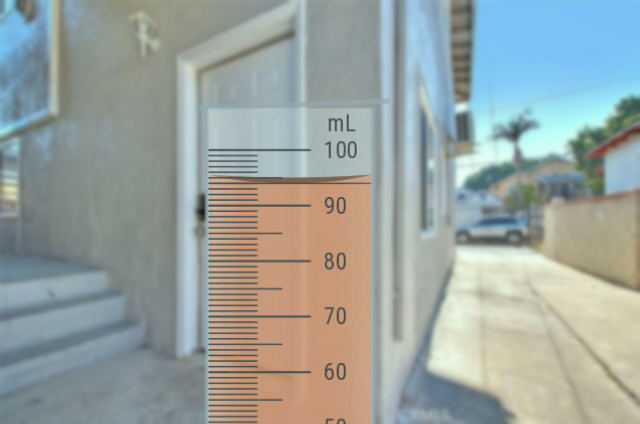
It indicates 94 mL
